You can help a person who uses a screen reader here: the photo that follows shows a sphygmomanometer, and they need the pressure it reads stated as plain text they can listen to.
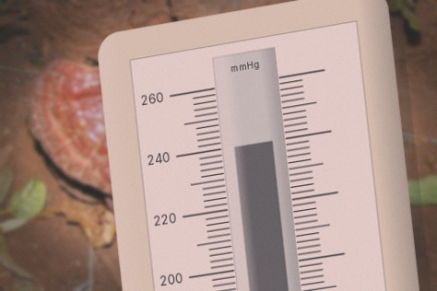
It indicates 240 mmHg
